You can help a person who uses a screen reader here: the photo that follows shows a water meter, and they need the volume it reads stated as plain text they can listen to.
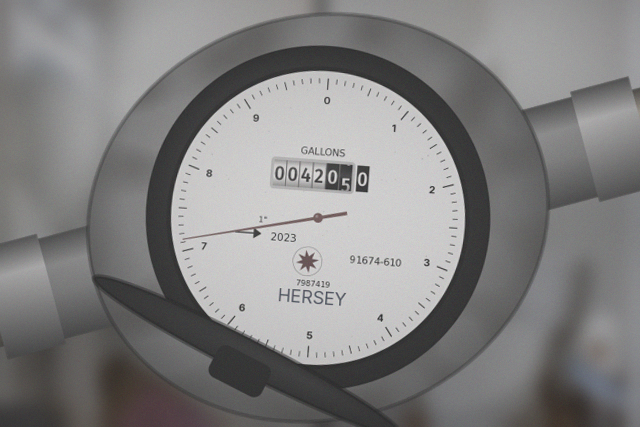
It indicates 42047.1 gal
